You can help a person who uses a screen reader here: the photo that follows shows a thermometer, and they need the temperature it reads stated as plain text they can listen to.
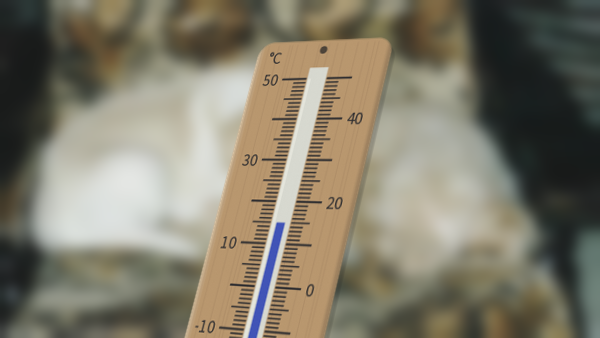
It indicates 15 °C
